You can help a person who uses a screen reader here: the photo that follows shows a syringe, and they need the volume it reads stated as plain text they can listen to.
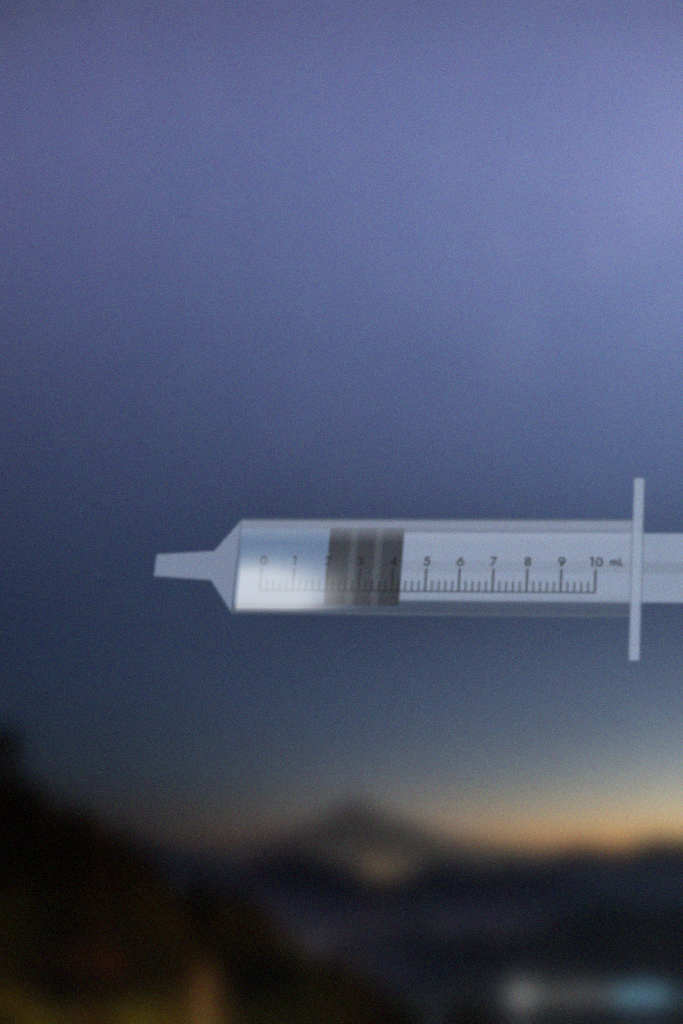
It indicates 2 mL
